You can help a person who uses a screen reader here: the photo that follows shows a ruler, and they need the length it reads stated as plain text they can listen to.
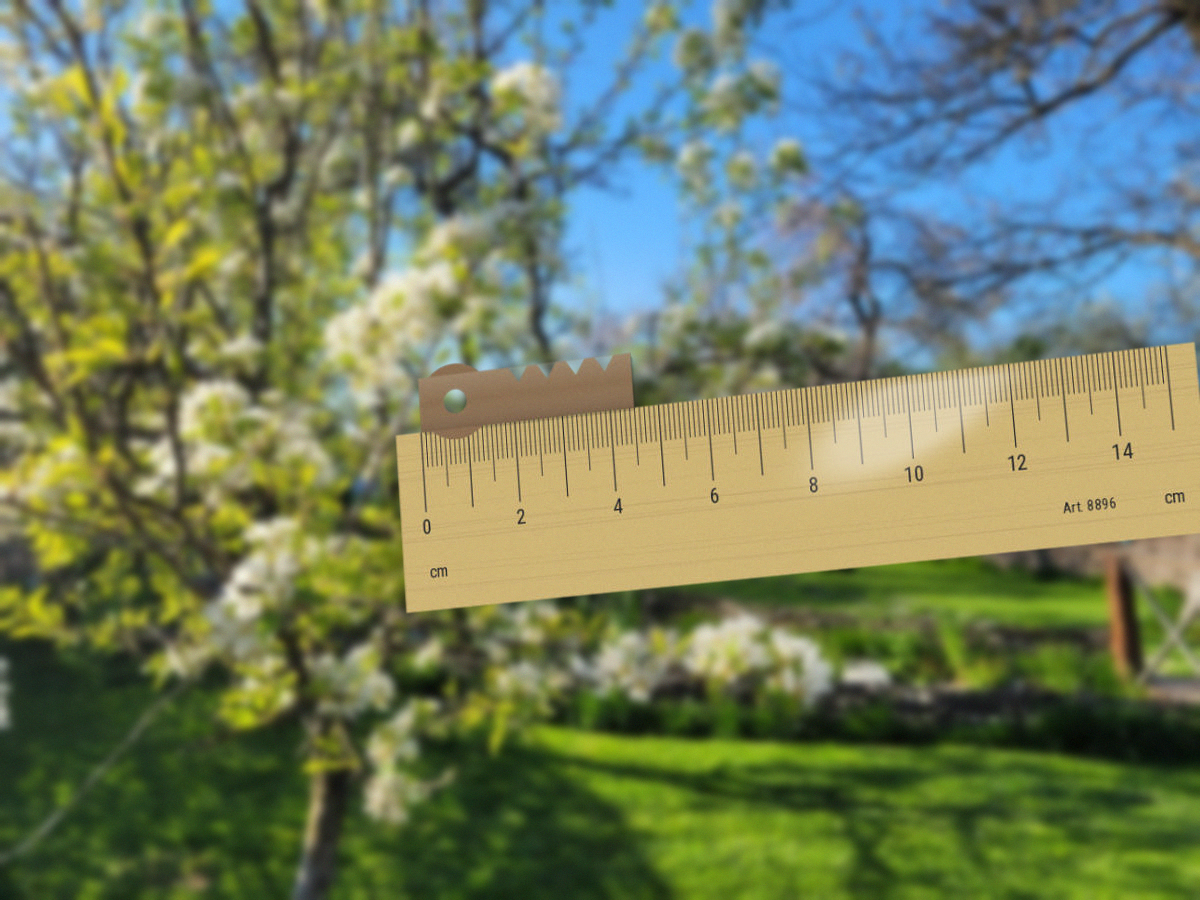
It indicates 4.5 cm
